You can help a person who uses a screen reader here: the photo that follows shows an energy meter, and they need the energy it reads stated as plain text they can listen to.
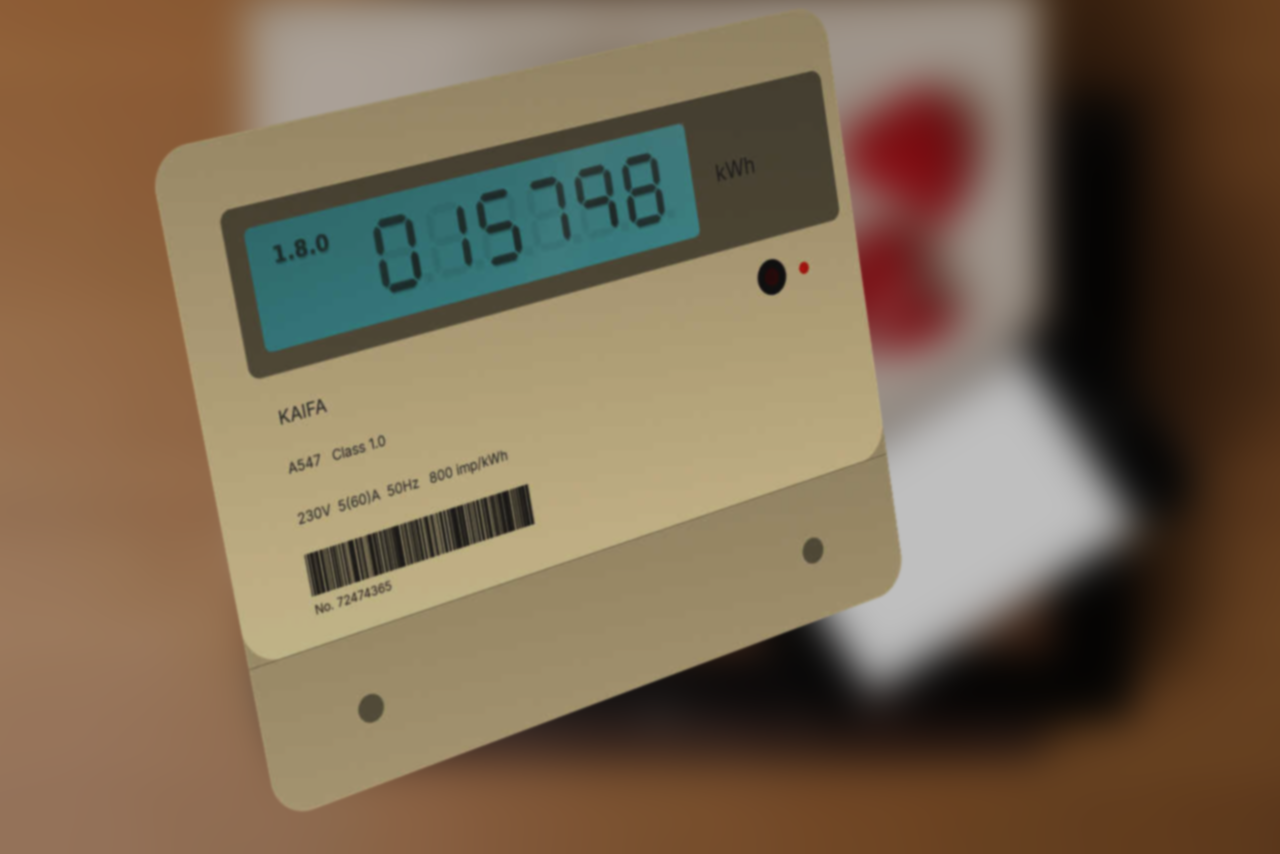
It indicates 15798 kWh
